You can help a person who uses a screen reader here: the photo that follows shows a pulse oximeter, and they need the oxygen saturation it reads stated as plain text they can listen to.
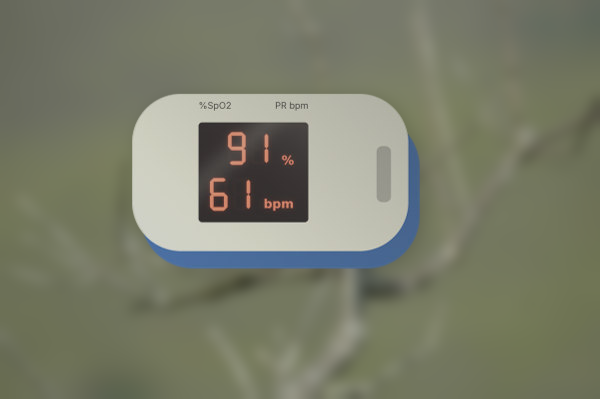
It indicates 91 %
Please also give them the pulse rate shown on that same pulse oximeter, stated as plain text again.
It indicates 61 bpm
